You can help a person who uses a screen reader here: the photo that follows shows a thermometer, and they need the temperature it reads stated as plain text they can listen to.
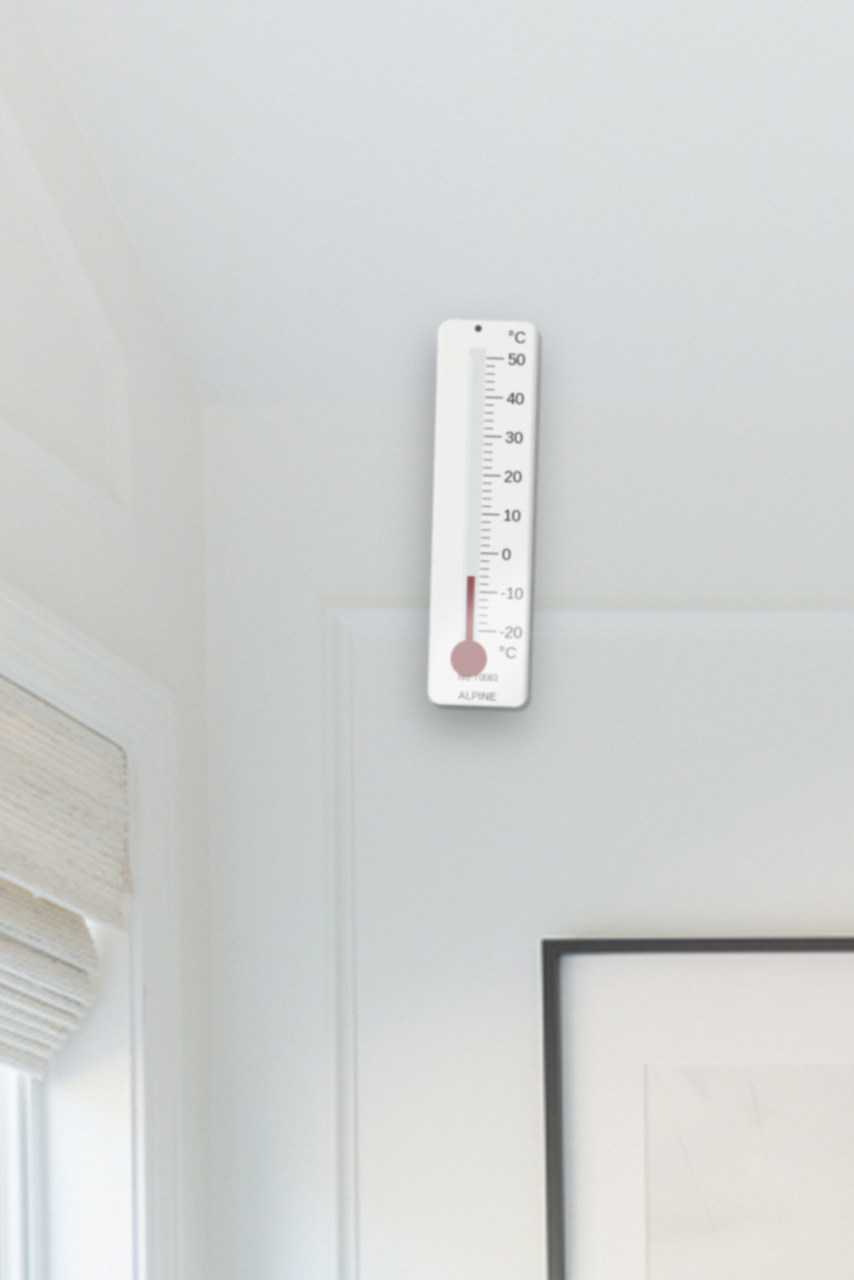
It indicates -6 °C
